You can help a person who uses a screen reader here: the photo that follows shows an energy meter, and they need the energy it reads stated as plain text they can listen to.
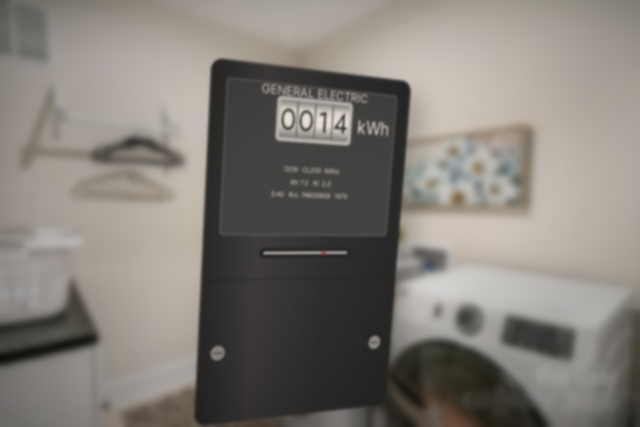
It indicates 14 kWh
